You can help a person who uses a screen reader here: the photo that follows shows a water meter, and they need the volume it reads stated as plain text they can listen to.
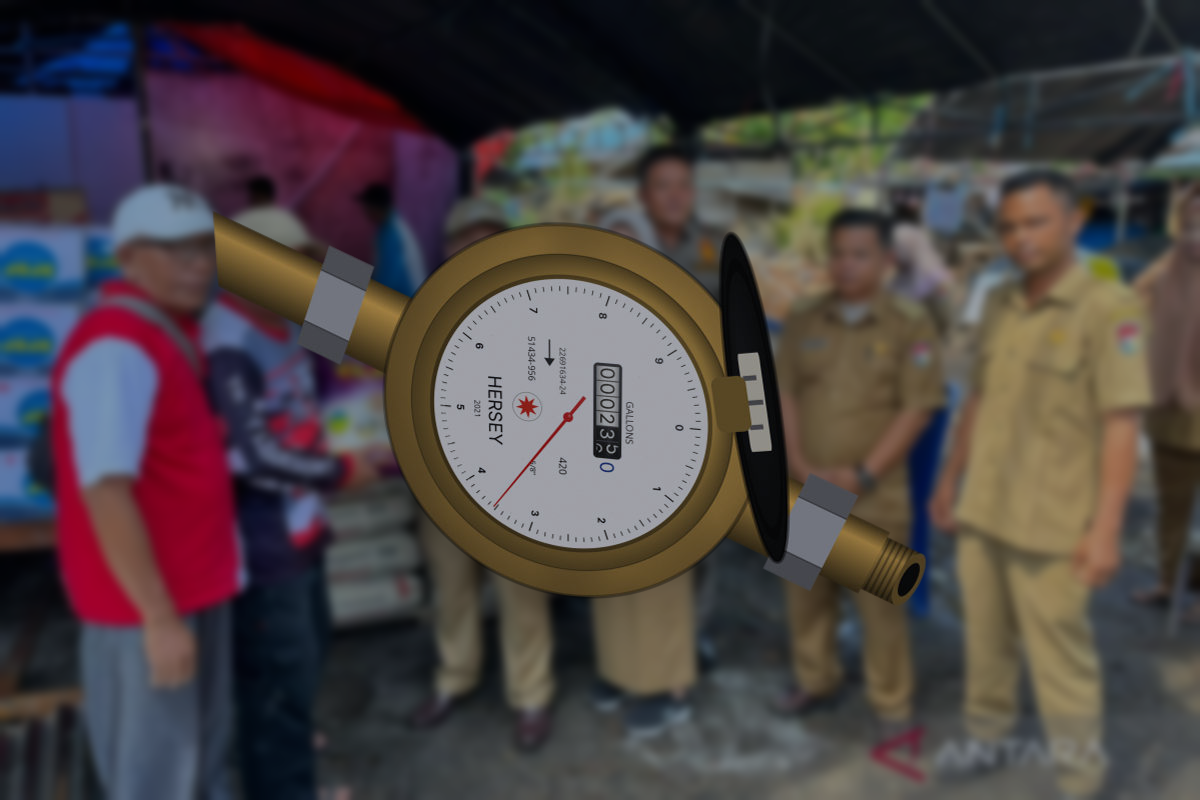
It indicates 2353.5 gal
